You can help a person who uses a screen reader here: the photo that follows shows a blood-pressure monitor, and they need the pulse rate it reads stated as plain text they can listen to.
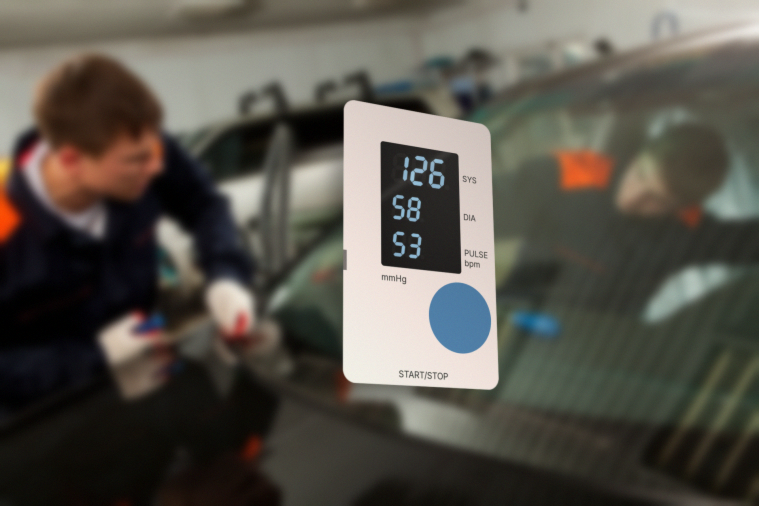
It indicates 53 bpm
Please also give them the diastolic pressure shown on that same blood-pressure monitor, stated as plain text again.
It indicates 58 mmHg
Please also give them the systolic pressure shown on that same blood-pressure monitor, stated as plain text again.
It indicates 126 mmHg
